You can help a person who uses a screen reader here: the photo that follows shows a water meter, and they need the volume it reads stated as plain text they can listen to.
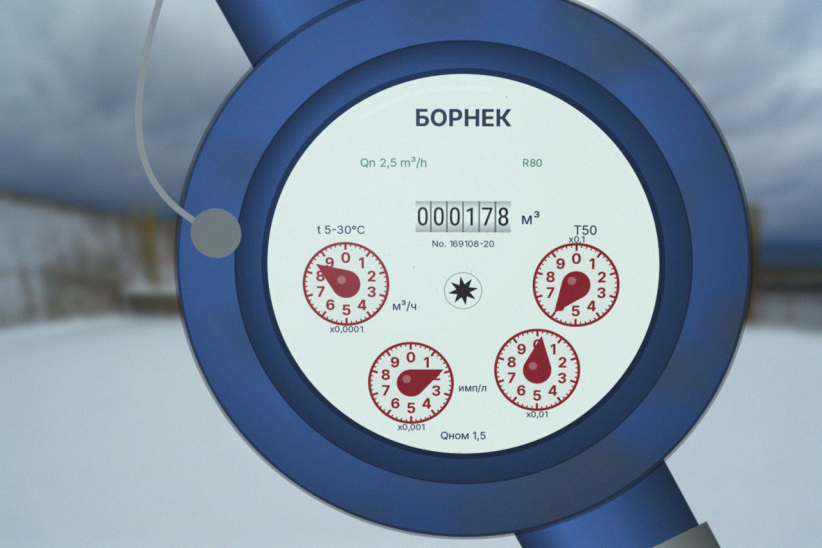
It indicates 178.6018 m³
